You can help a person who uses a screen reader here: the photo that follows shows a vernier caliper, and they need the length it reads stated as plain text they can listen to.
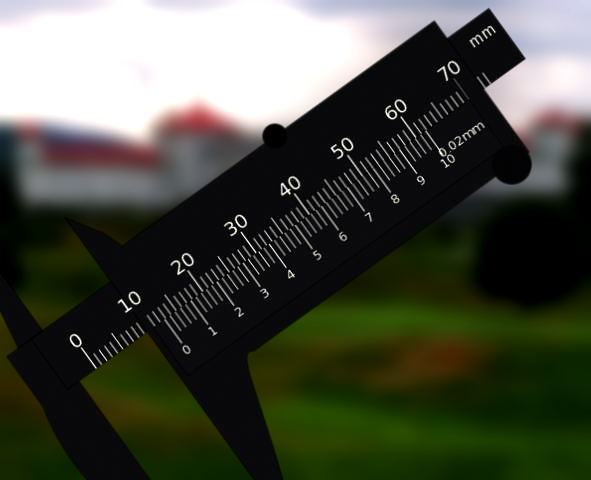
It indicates 12.8 mm
